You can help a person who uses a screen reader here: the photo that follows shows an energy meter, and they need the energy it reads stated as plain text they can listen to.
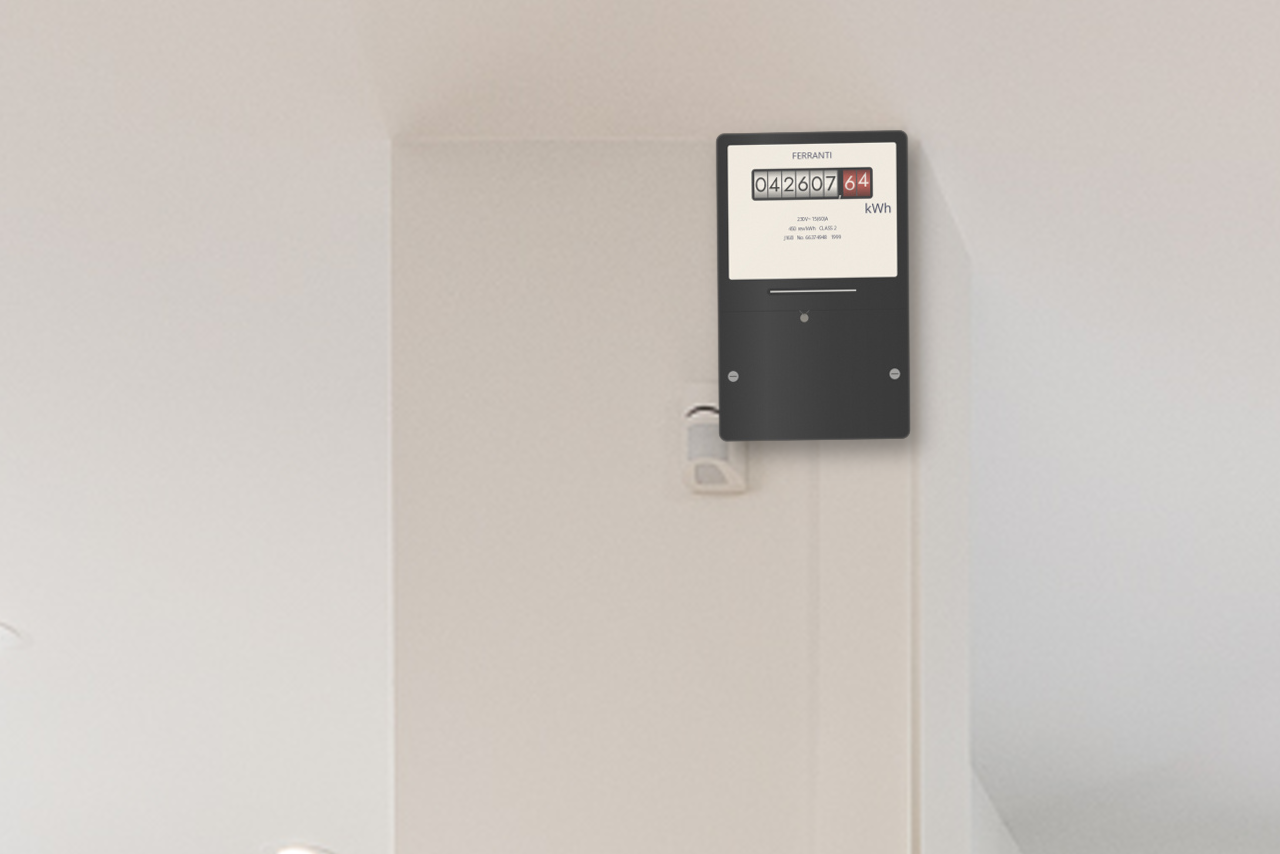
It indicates 42607.64 kWh
